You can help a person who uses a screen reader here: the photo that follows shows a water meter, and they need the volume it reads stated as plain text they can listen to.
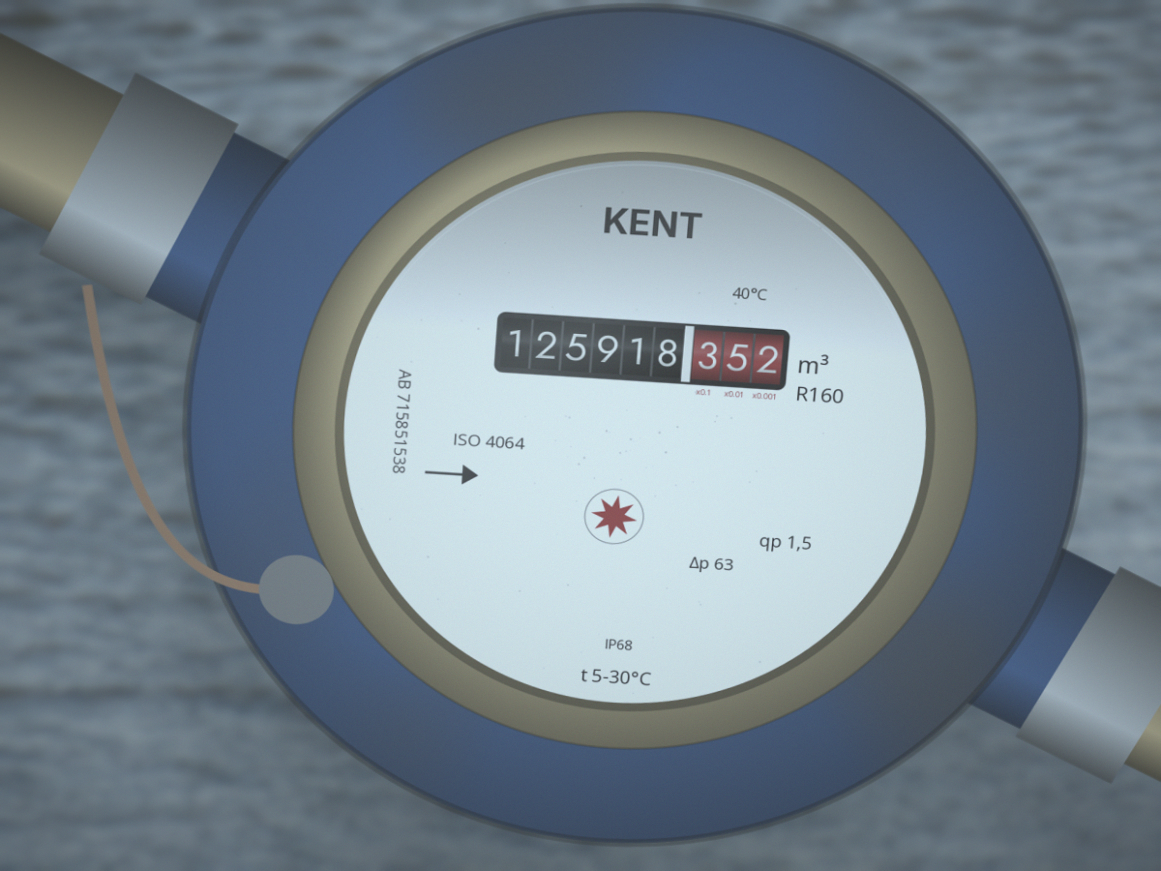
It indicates 125918.352 m³
